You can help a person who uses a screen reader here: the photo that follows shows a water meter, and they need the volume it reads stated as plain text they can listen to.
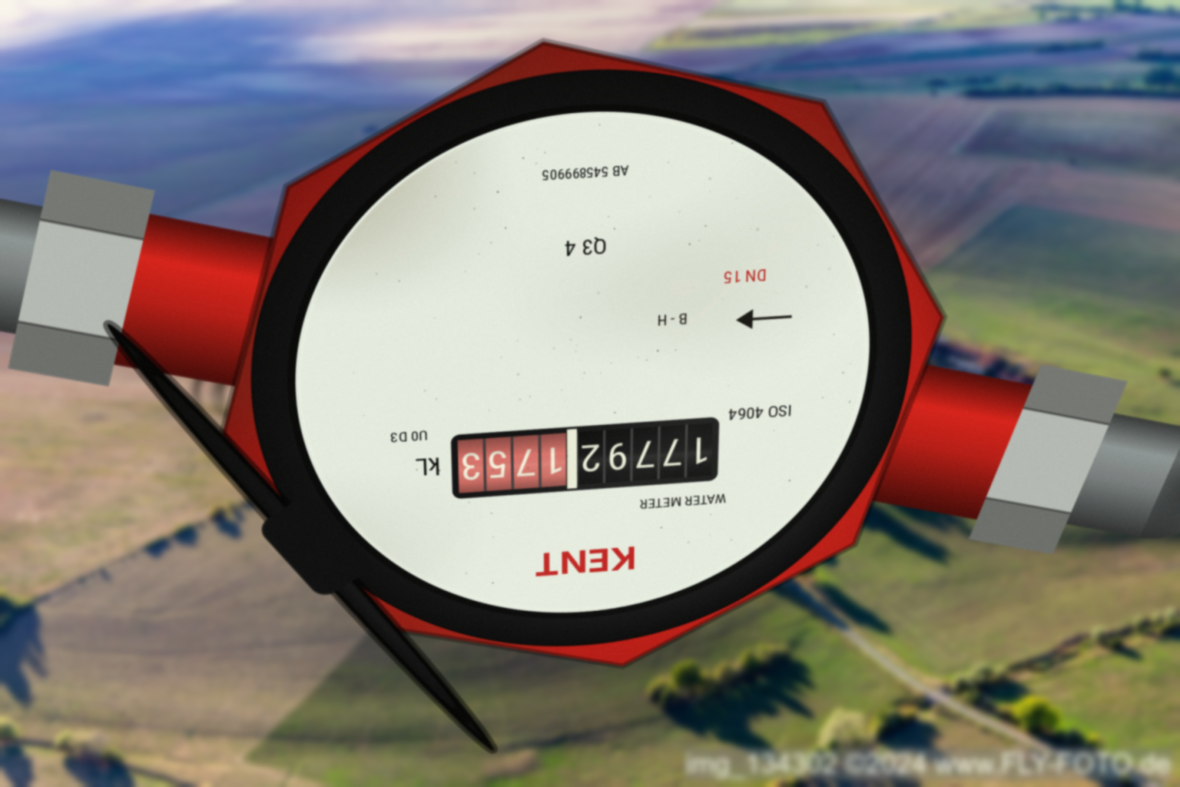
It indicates 17792.1753 kL
